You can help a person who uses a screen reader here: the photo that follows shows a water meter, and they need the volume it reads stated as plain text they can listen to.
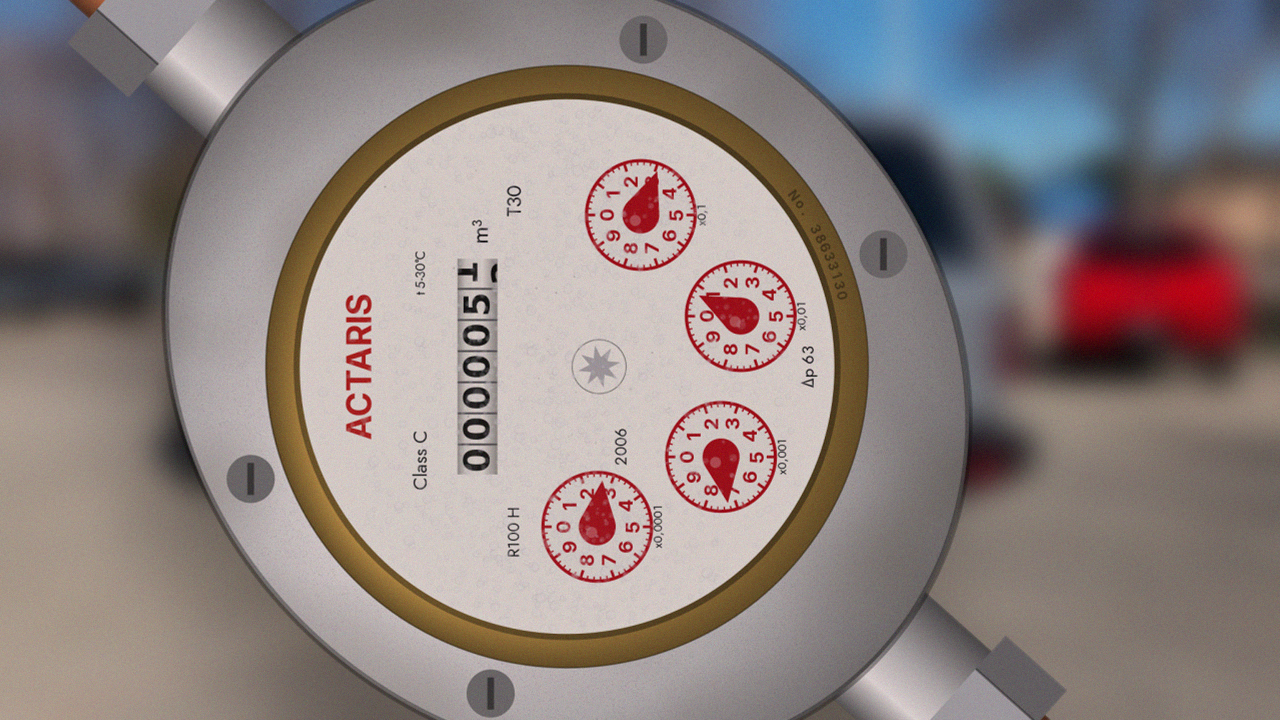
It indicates 51.3072 m³
